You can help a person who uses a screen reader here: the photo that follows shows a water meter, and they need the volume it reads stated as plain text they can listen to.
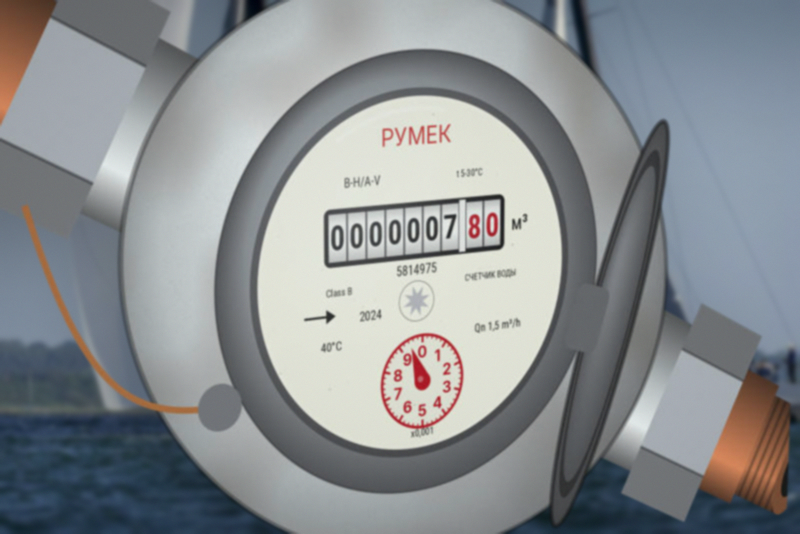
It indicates 7.799 m³
